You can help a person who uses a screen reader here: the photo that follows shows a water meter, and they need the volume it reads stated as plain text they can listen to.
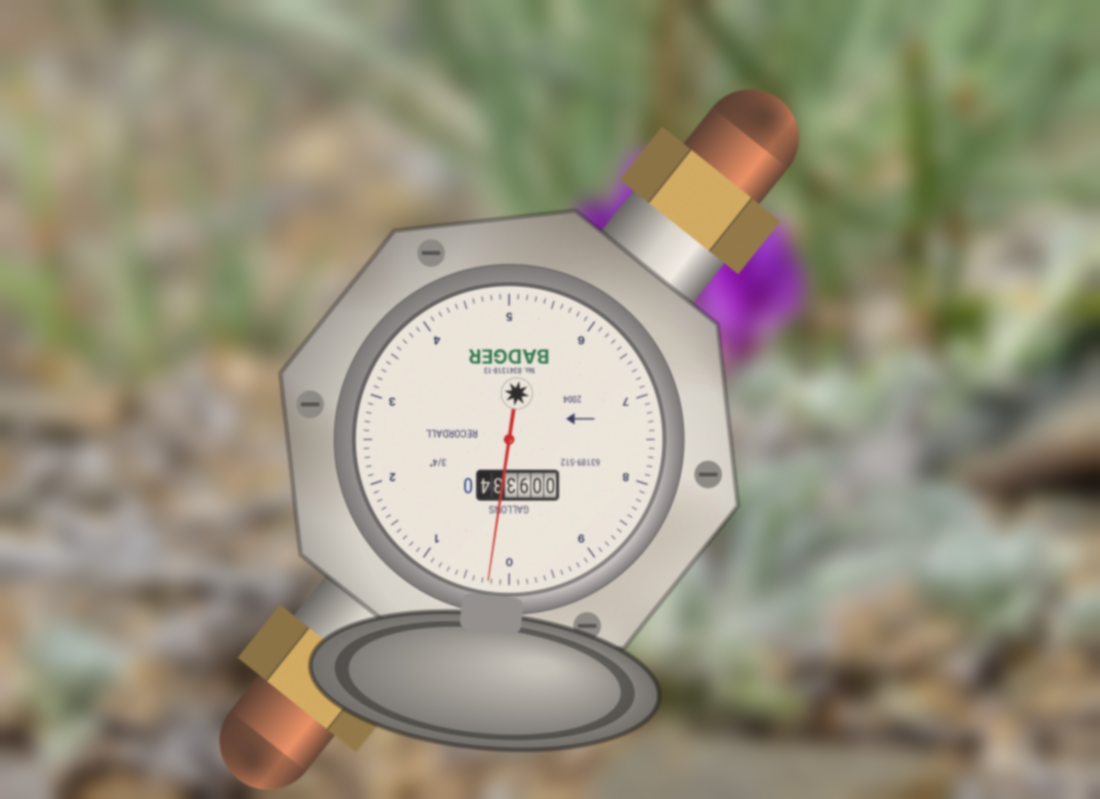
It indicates 93340.2 gal
